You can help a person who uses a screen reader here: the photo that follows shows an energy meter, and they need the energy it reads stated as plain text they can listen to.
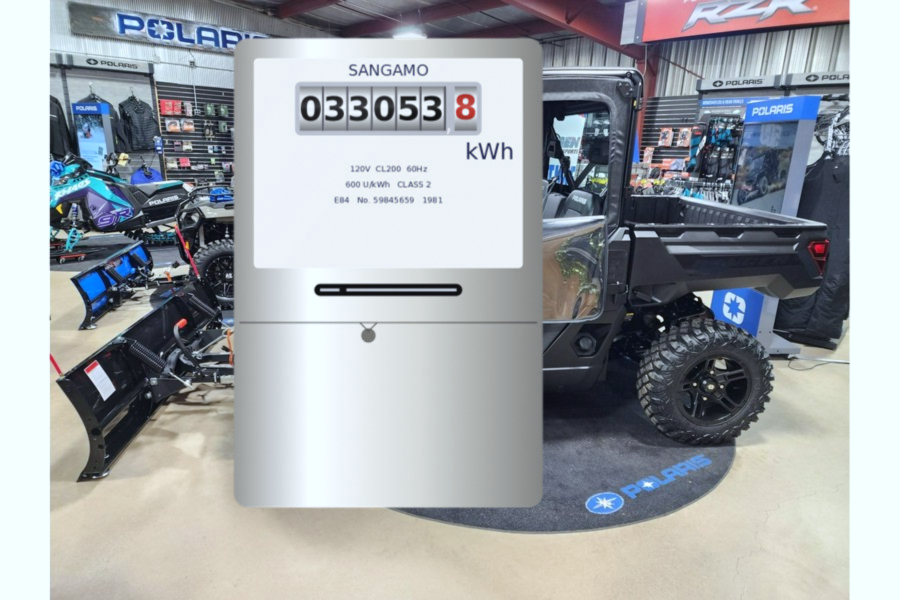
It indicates 33053.8 kWh
